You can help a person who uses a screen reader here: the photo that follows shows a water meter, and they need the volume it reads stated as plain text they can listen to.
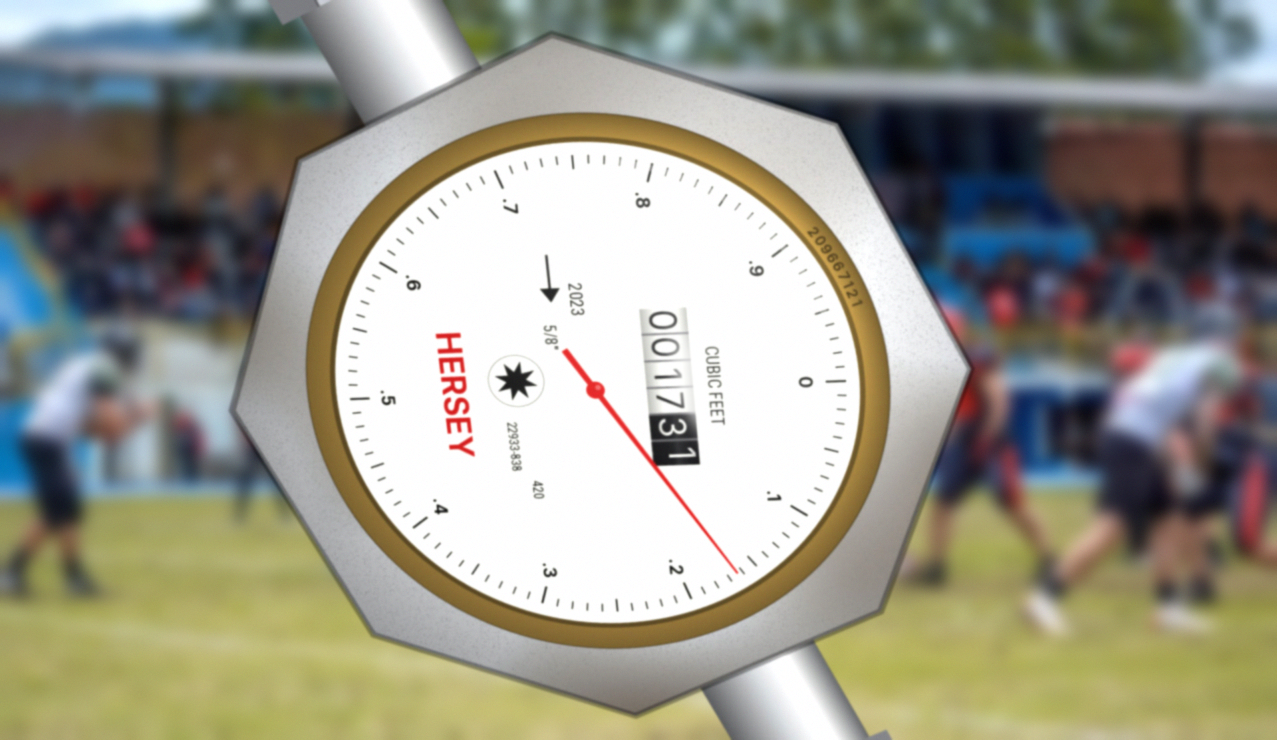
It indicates 1731.16 ft³
